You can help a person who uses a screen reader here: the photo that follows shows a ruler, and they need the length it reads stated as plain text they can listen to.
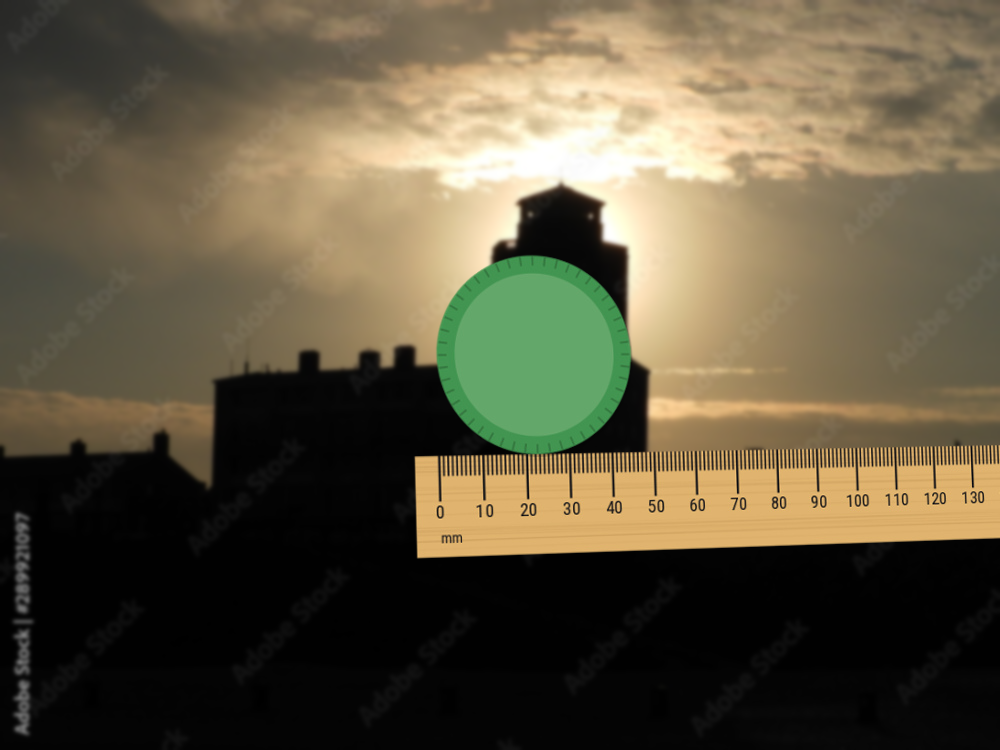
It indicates 45 mm
